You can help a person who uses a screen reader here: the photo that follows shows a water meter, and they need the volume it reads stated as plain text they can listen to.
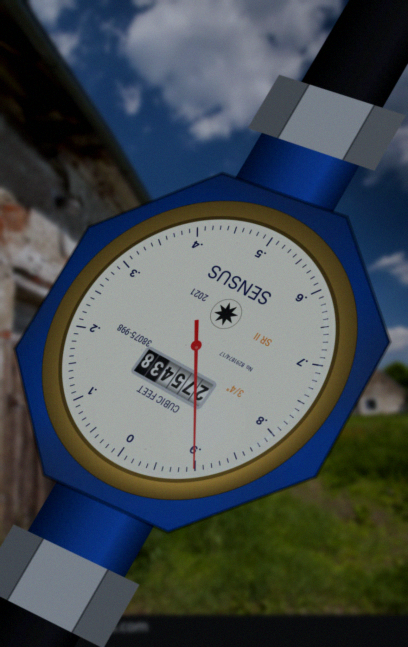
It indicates 275437.90 ft³
